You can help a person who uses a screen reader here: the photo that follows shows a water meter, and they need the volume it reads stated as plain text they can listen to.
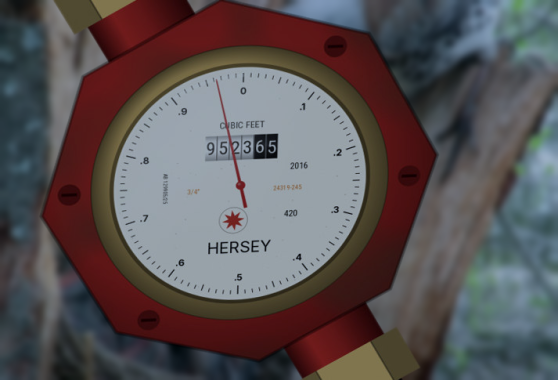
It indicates 952364.96 ft³
